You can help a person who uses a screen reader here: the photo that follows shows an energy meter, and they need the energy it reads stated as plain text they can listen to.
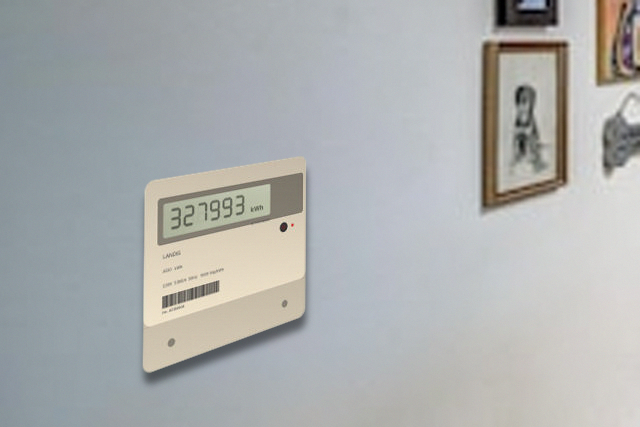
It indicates 327993 kWh
